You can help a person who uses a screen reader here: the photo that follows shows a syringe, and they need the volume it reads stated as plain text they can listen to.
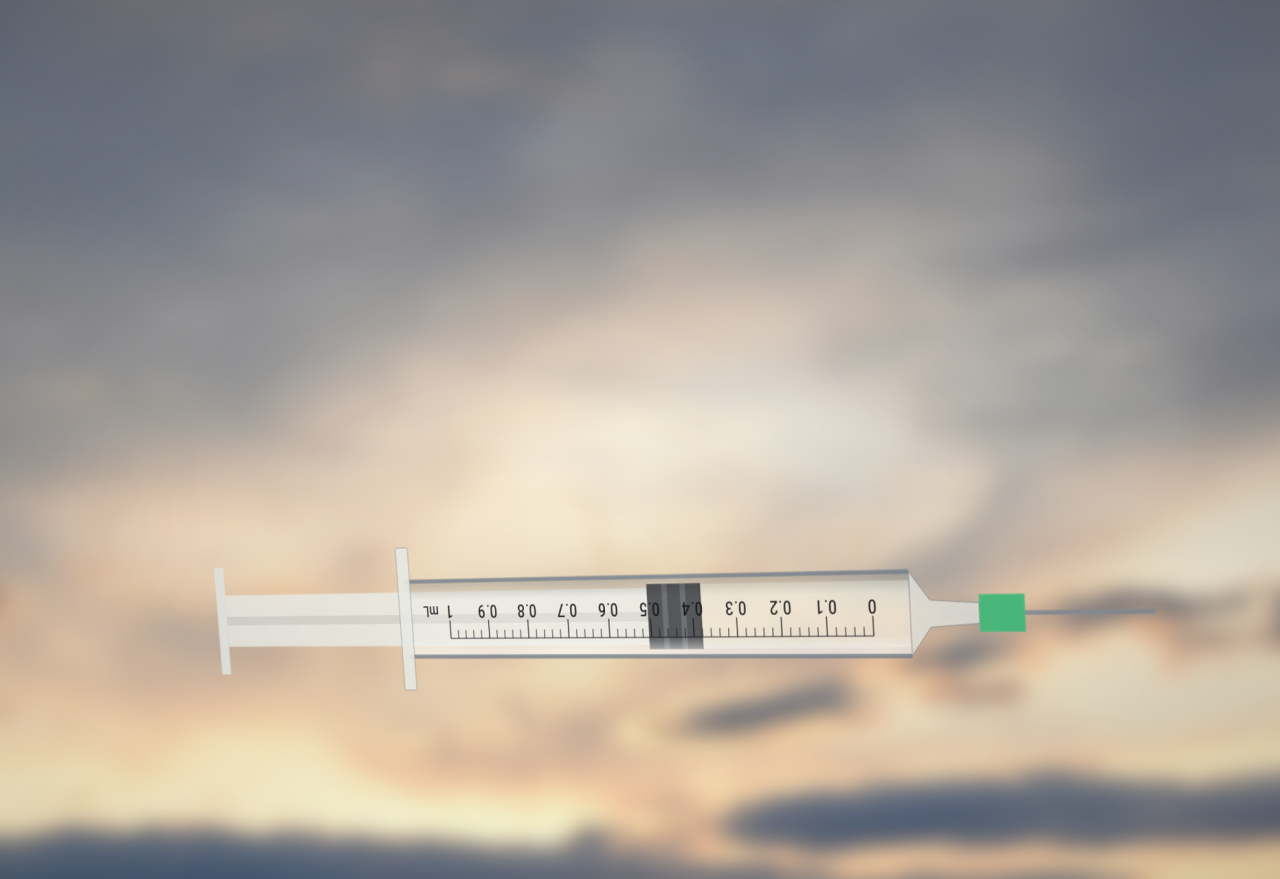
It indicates 0.38 mL
